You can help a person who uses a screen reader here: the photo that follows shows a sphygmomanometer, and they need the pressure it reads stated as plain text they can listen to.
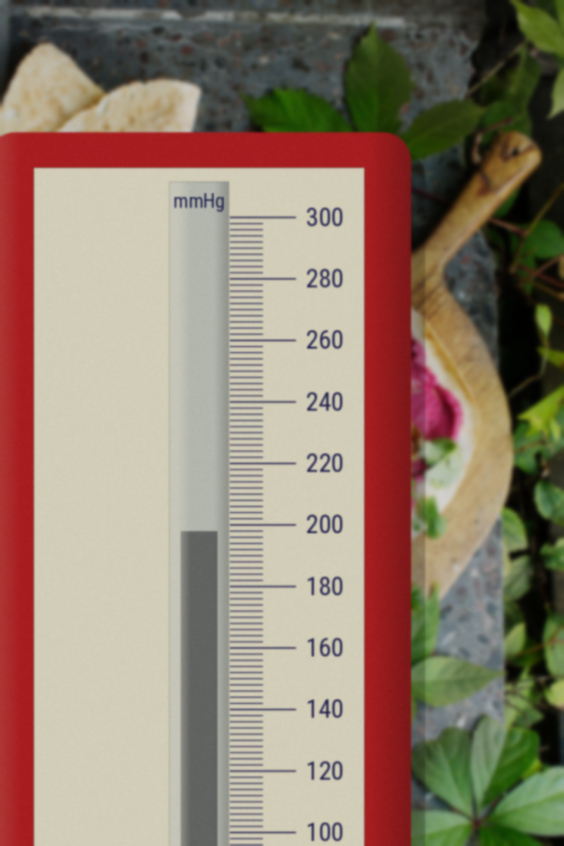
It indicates 198 mmHg
